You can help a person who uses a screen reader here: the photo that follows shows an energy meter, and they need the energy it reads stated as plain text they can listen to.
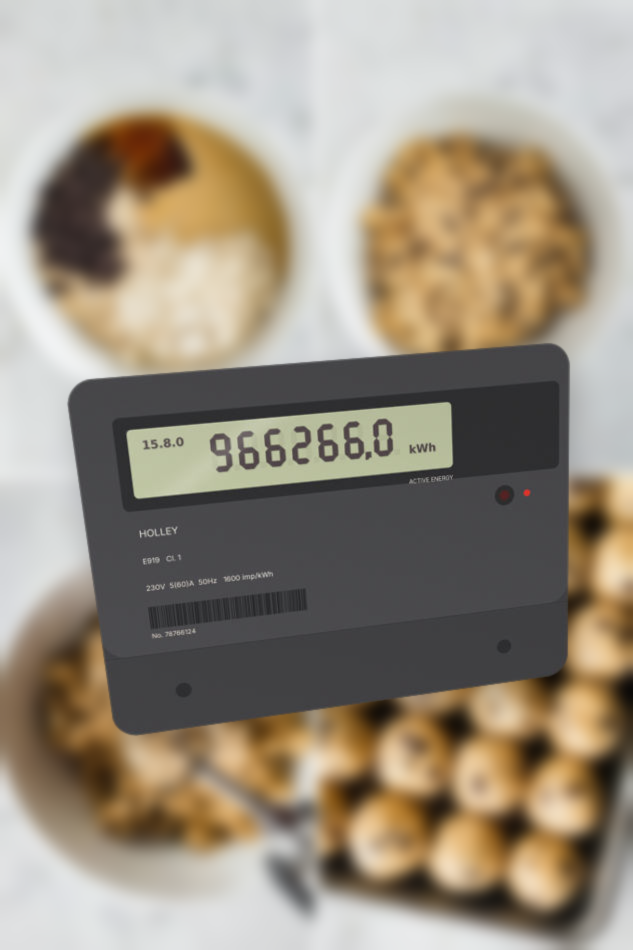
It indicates 966266.0 kWh
